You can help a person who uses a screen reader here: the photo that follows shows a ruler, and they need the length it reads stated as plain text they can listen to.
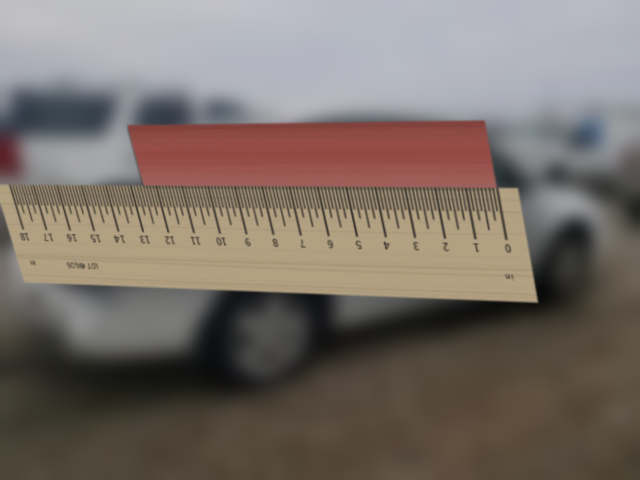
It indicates 12.5 in
